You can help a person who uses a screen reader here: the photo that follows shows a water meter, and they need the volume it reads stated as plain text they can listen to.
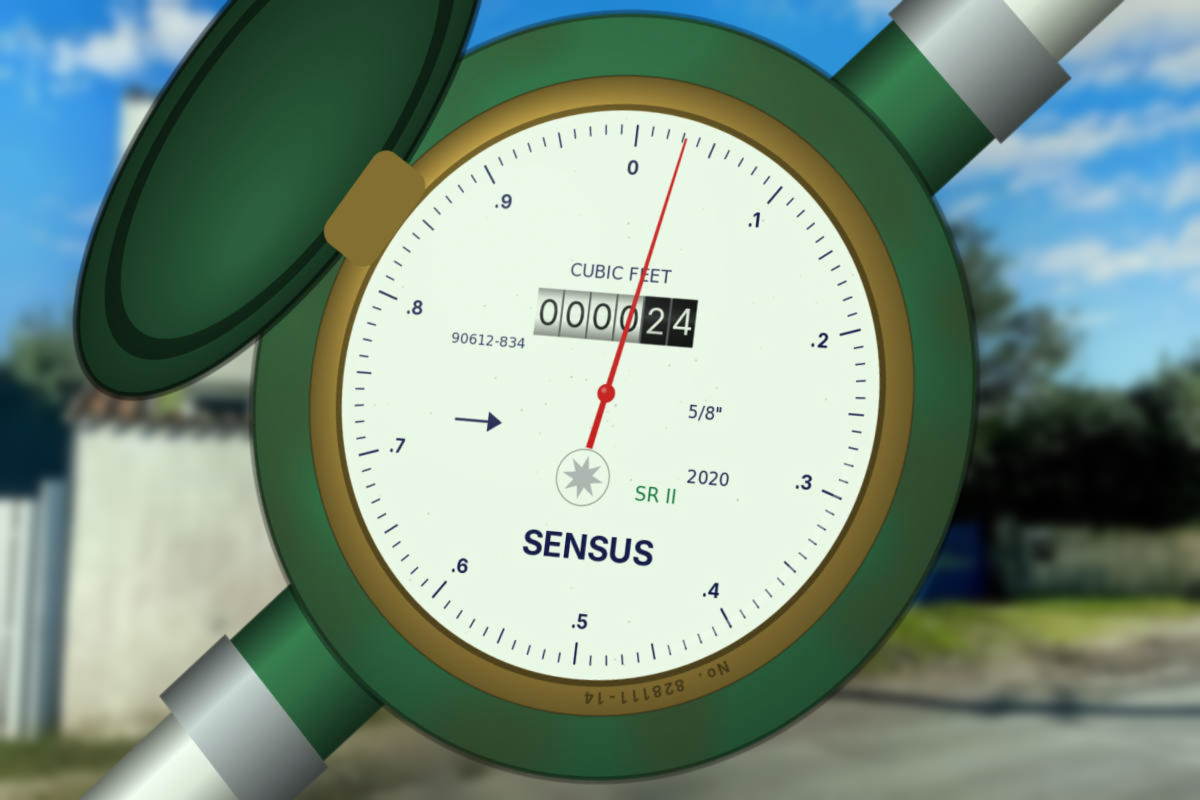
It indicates 24.03 ft³
